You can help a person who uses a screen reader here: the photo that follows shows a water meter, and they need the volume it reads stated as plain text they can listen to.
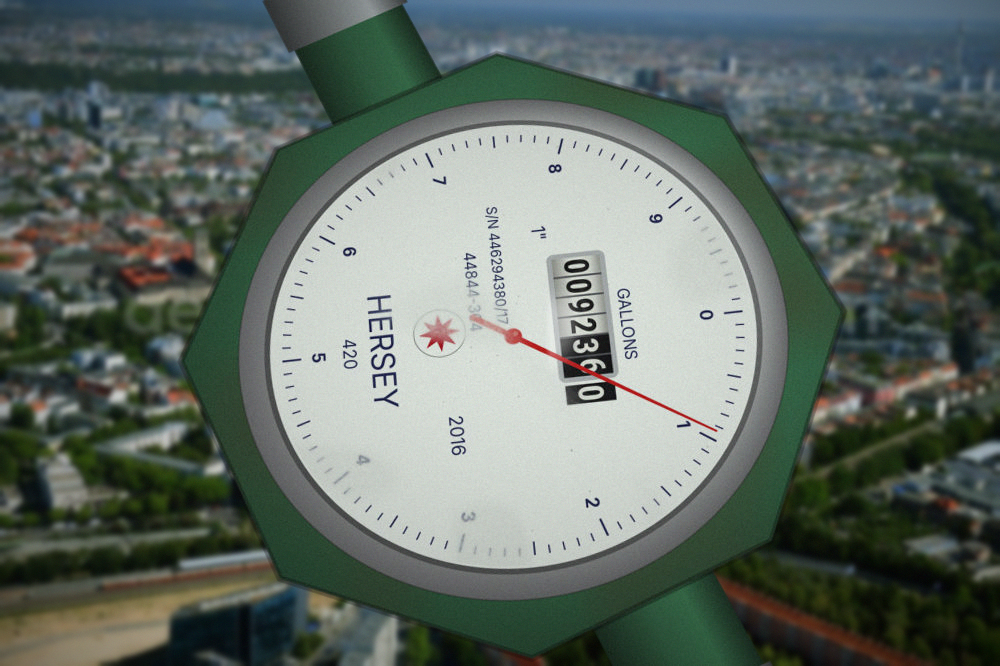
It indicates 92360.9 gal
